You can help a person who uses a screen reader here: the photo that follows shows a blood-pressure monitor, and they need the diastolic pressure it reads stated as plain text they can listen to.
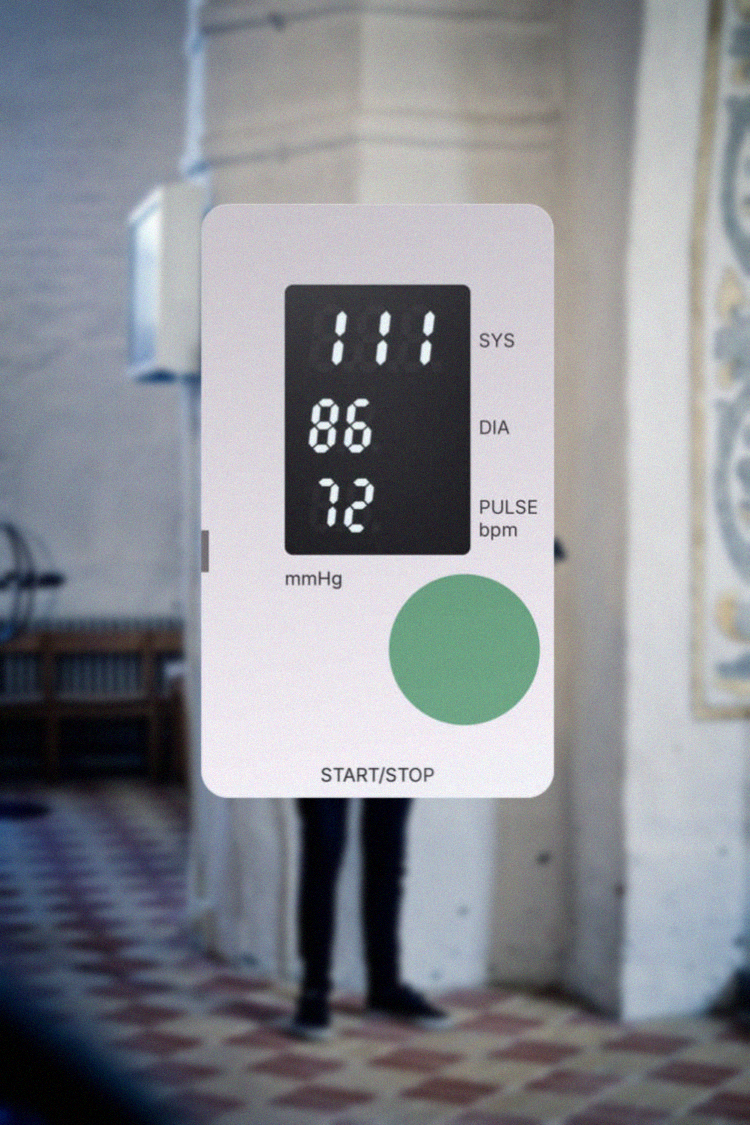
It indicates 86 mmHg
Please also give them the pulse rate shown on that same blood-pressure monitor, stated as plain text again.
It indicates 72 bpm
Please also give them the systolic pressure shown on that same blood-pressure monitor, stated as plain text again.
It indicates 111 mmHg
